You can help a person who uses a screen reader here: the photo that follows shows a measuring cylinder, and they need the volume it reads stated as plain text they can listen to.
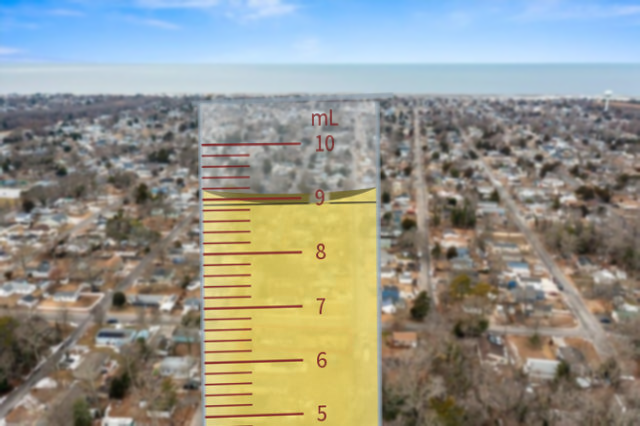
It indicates 8.9 mL
